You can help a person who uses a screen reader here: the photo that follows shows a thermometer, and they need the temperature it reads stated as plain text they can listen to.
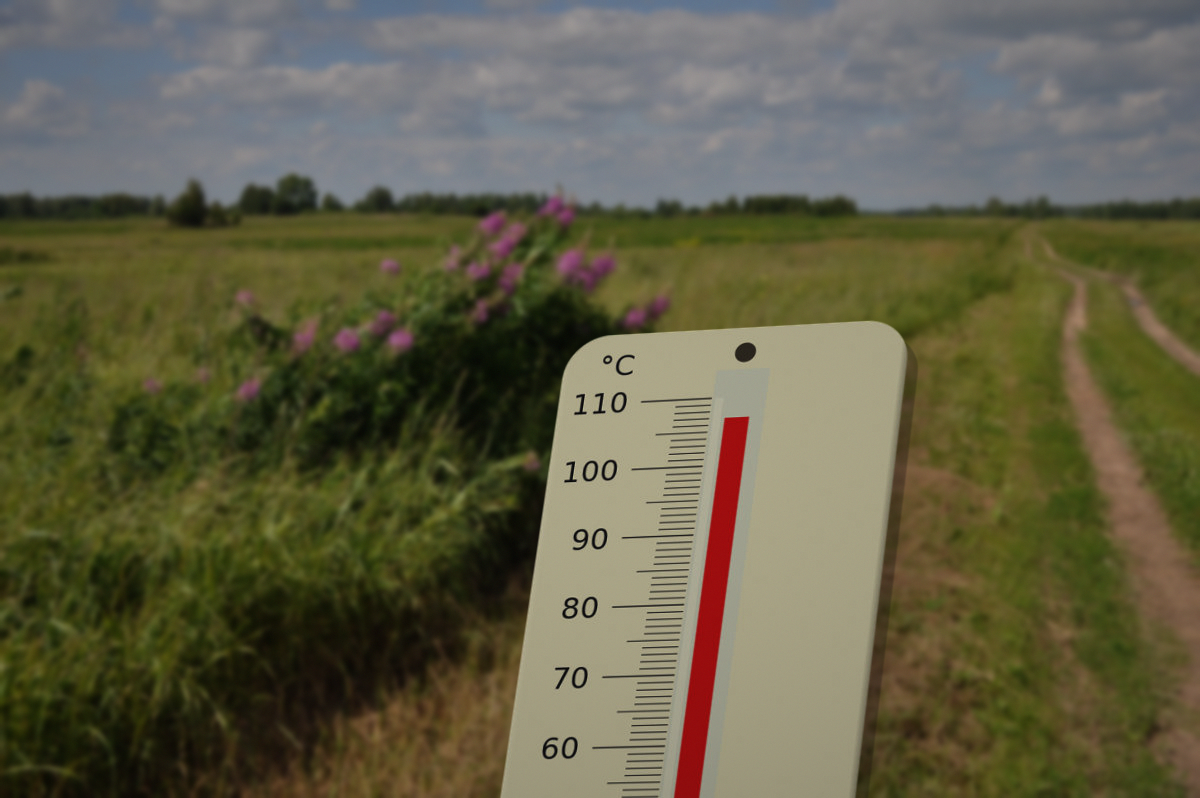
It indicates 107 °C
